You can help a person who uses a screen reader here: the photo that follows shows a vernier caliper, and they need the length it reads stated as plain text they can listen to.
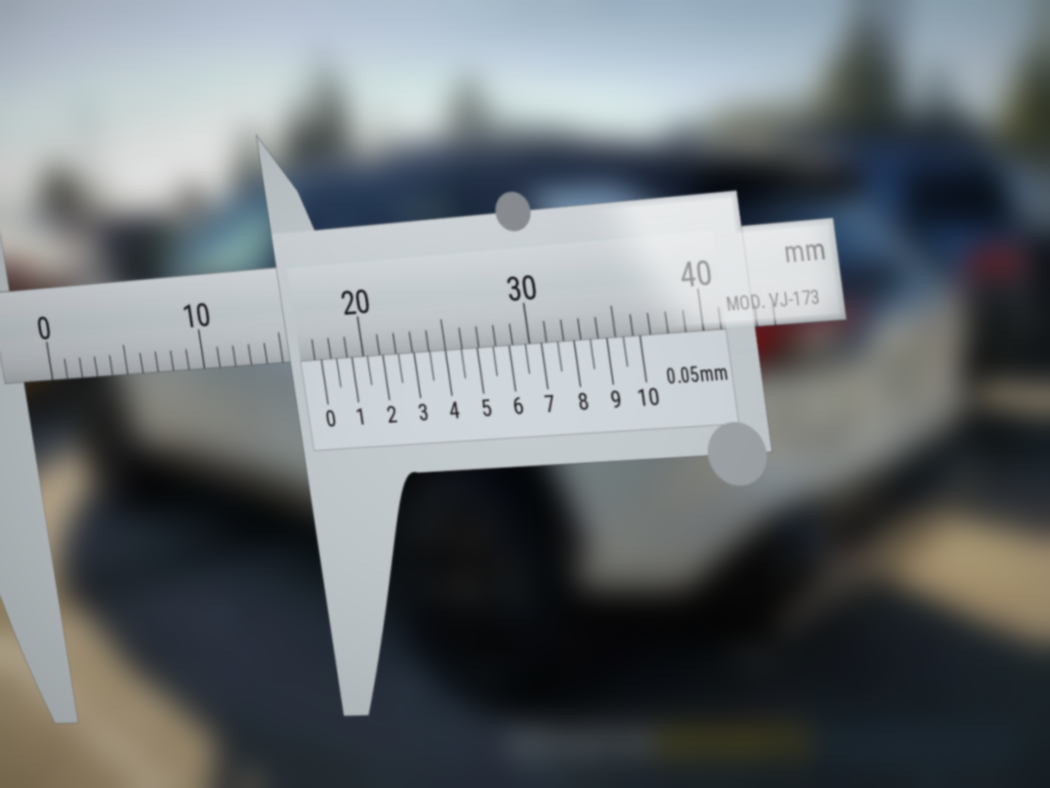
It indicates 17.4 mm
